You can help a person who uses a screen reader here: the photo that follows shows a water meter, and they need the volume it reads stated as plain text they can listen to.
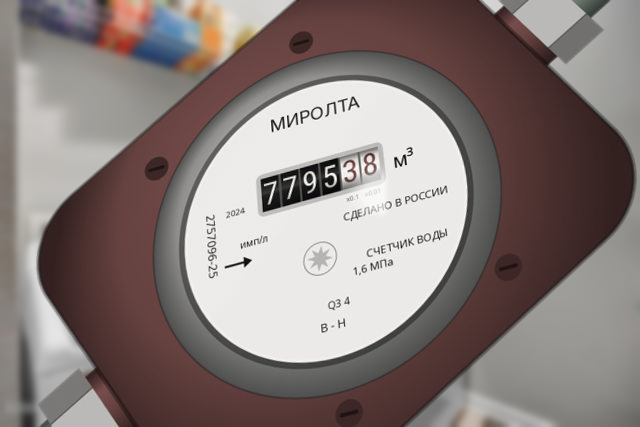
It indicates 7795.38 m³
